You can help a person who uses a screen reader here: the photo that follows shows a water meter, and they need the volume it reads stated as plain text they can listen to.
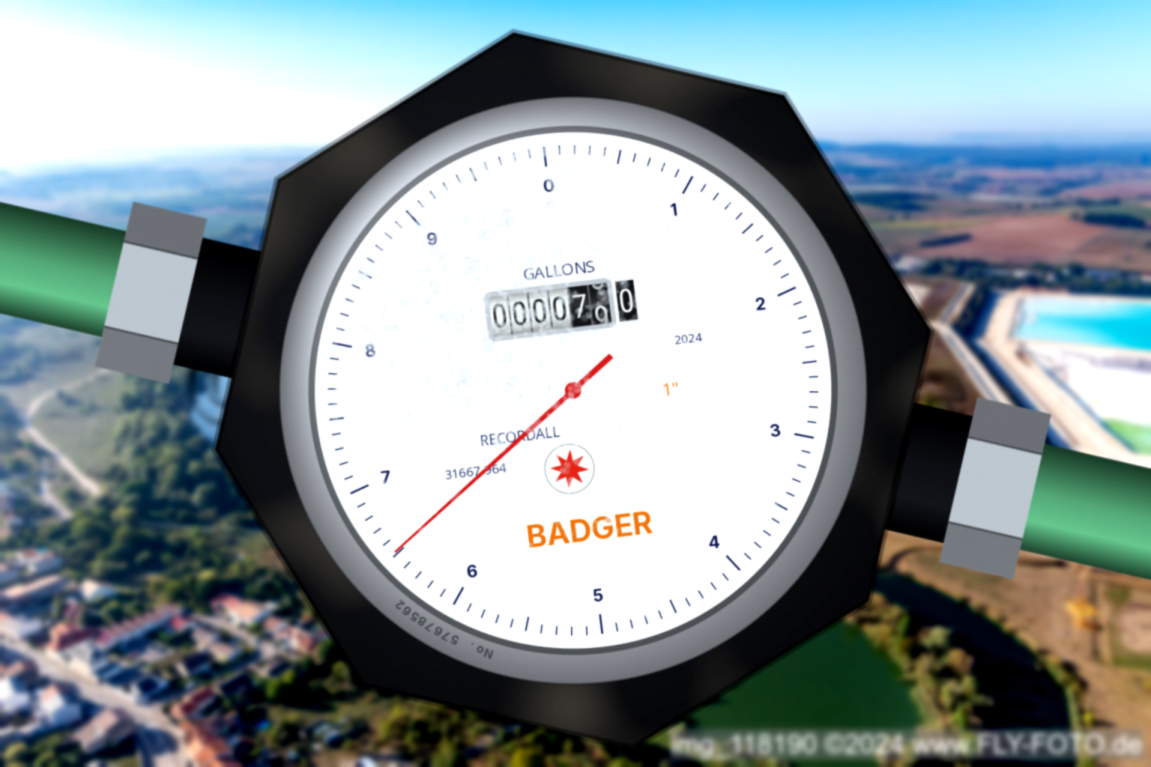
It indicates 786.5 gal
